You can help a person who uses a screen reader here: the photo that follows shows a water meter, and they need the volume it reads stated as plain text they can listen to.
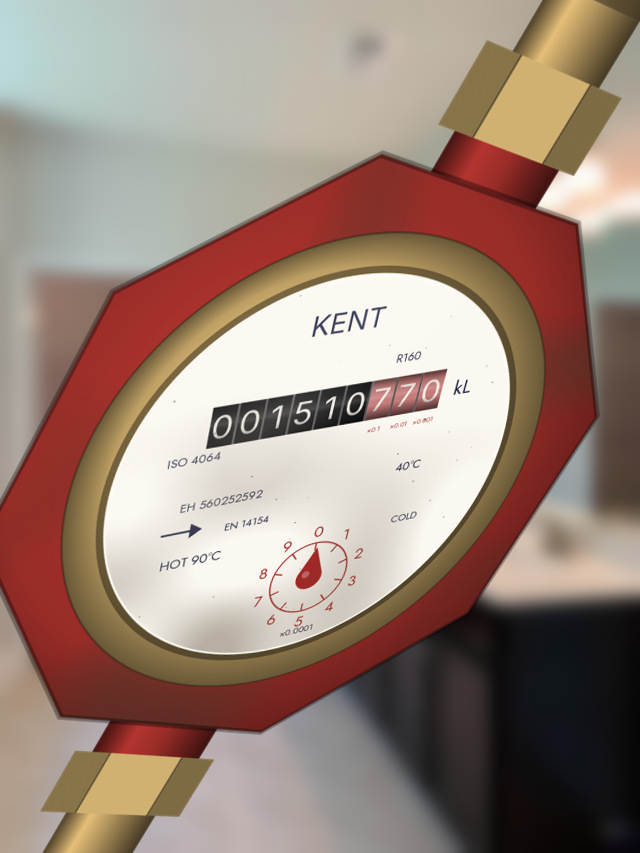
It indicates 1510.7700 kL
